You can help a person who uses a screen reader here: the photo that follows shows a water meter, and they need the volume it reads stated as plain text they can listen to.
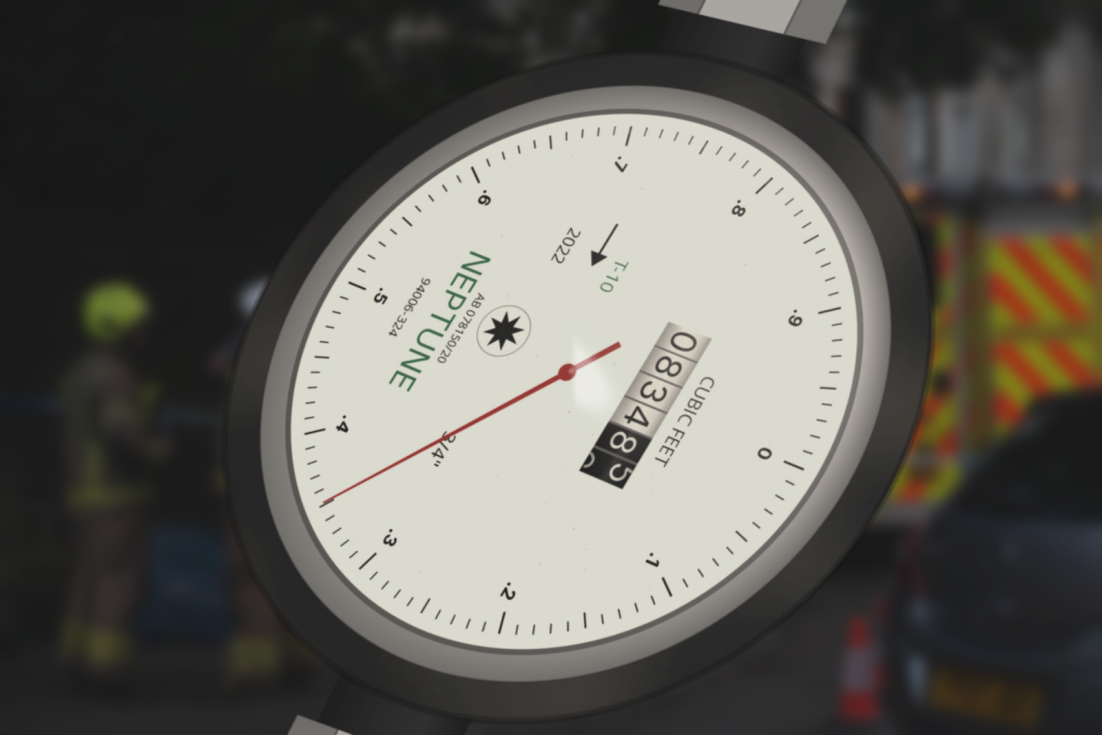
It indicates 83485.35 ft³
